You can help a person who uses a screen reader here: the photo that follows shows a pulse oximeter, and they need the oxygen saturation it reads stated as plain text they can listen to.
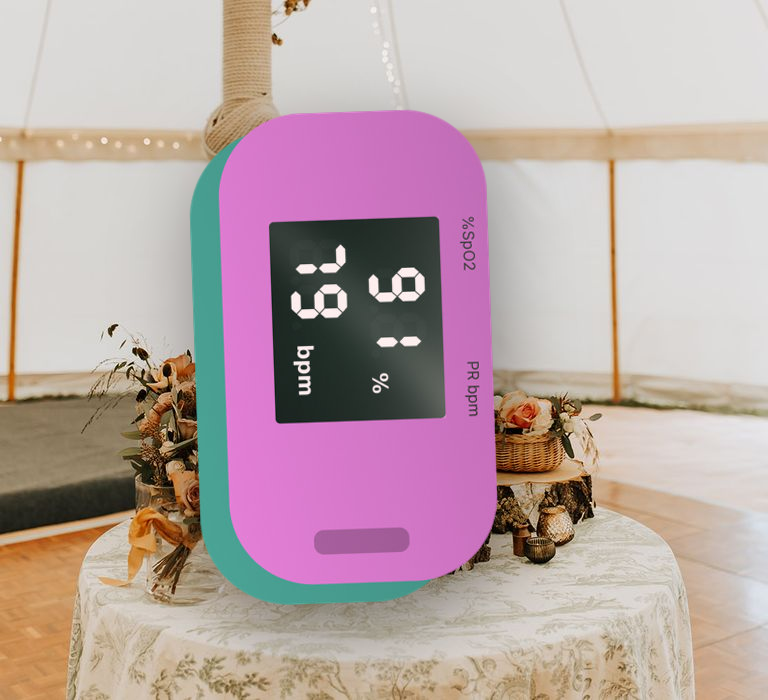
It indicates 91 %
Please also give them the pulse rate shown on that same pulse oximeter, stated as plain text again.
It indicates 79 bpm
